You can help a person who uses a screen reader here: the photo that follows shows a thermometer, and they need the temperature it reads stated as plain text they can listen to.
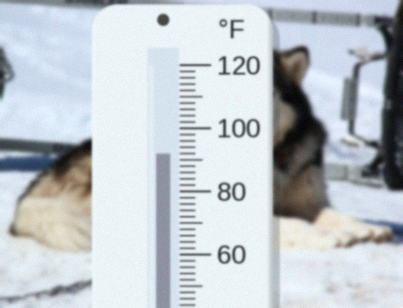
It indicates 92 °F
